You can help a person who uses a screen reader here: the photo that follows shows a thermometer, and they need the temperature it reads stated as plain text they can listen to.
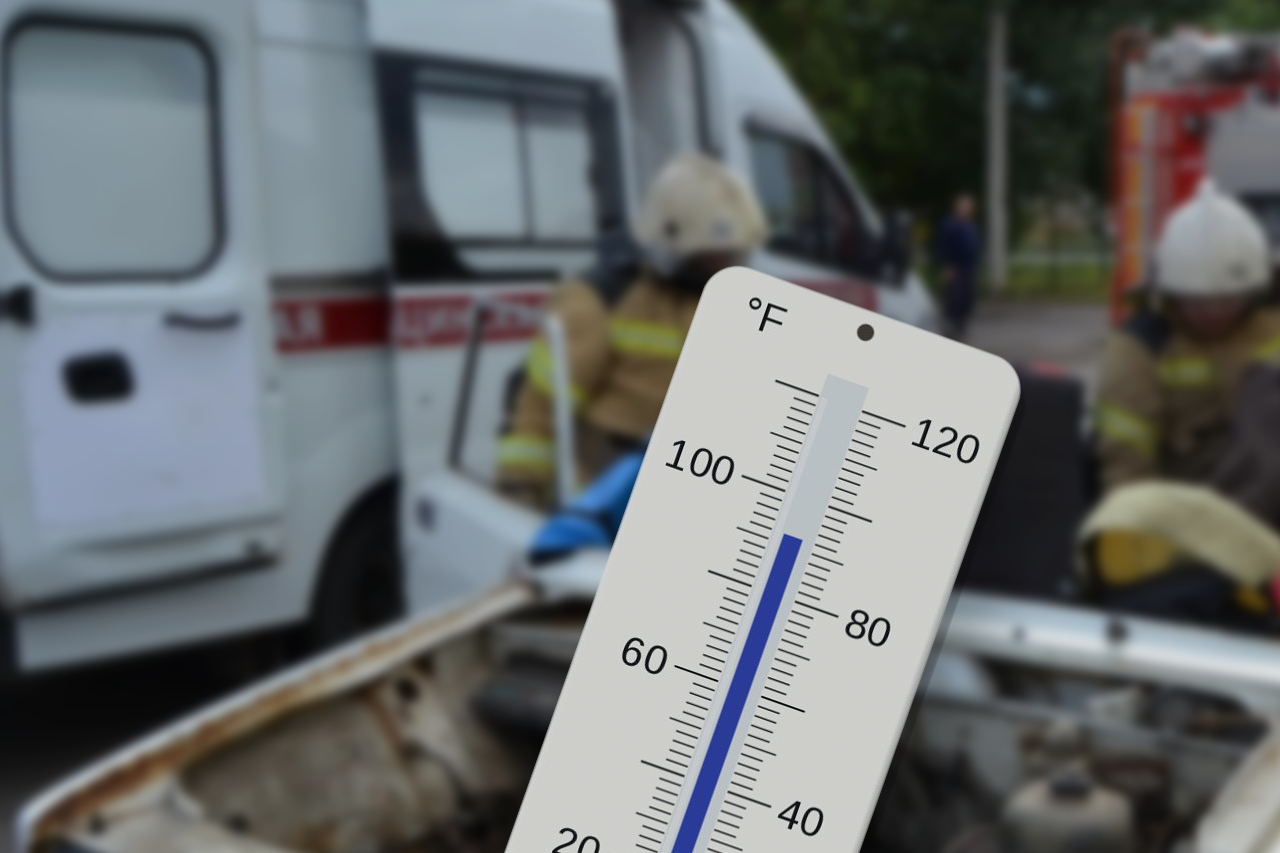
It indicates 92 °F
